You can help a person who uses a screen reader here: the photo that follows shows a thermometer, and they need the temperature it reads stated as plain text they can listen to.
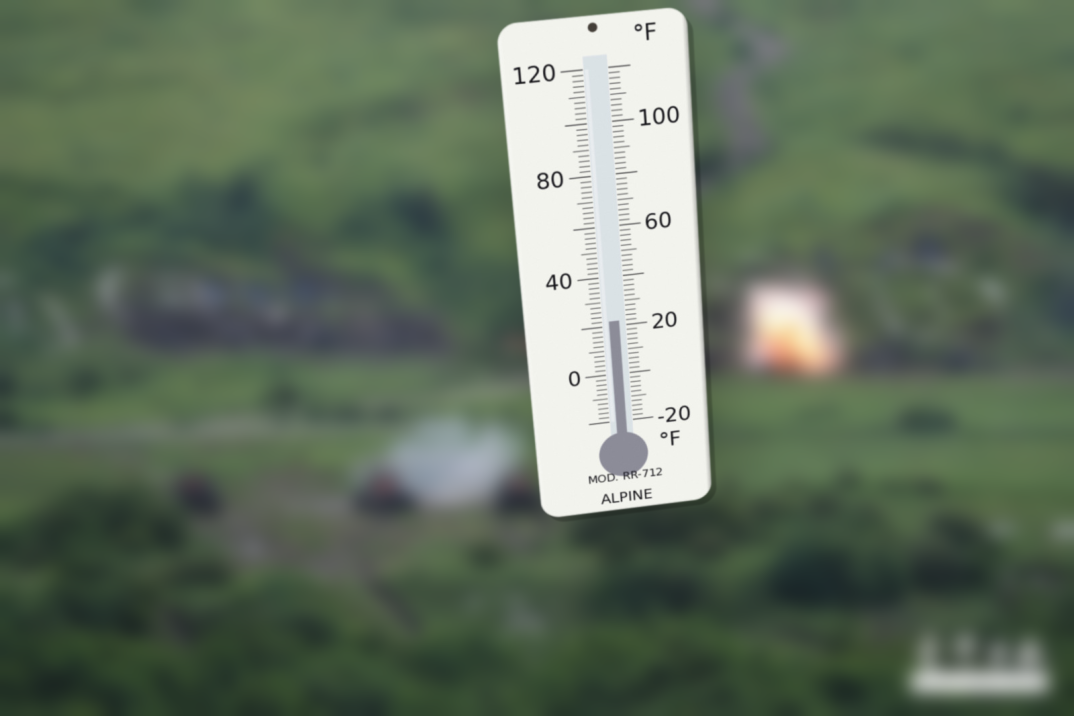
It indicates 22 °F
